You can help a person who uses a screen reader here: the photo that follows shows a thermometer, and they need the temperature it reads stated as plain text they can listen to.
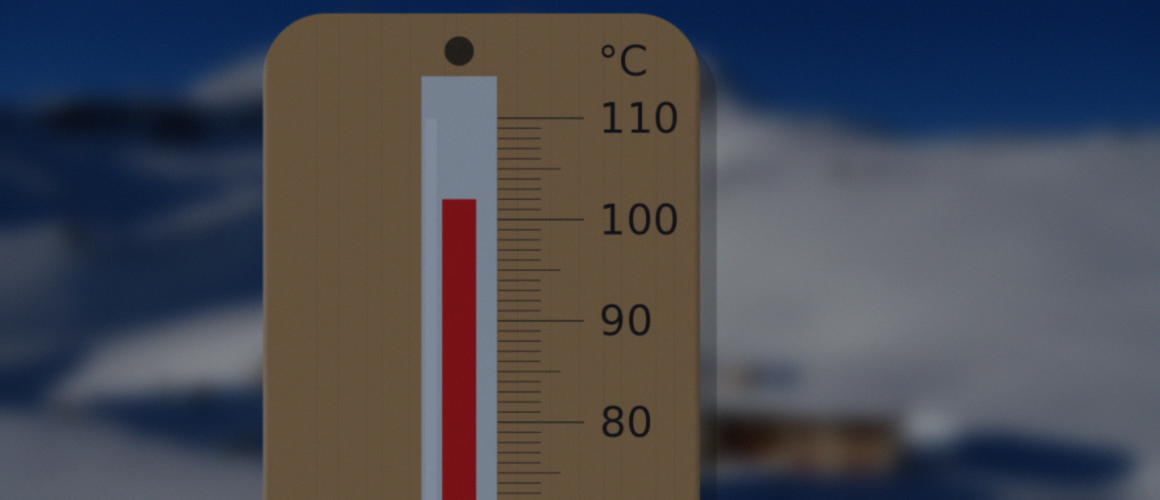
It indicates 102 °C
